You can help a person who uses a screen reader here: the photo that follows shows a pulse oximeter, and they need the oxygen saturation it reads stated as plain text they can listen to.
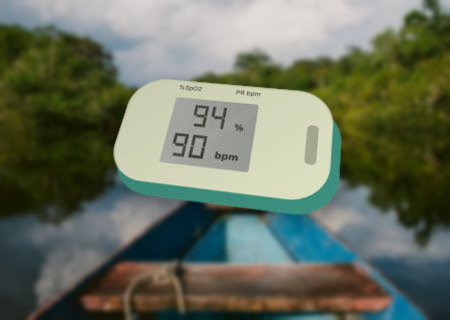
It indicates 94 %
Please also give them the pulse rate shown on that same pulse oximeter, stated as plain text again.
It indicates 90 bpm
